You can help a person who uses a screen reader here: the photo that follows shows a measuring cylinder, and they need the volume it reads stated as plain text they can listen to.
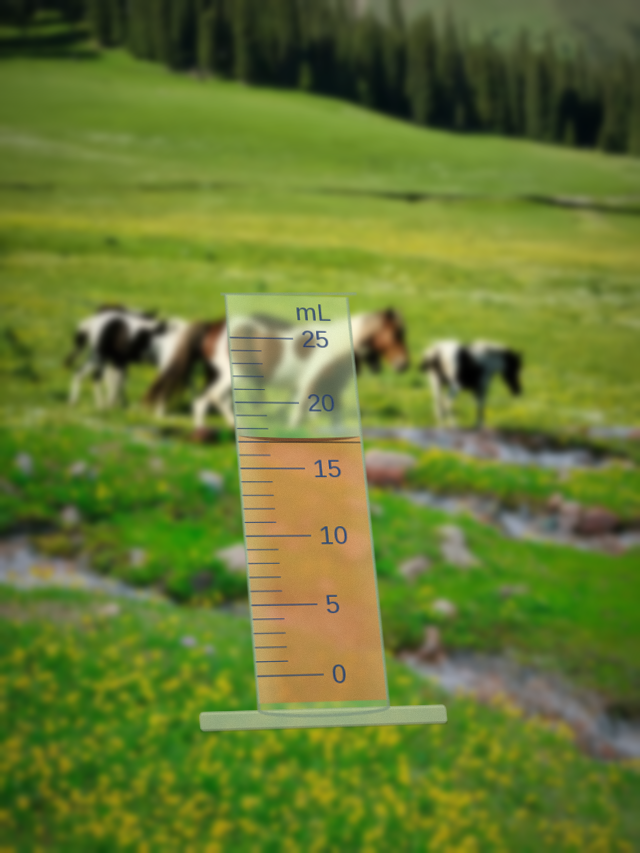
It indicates 17 mL
